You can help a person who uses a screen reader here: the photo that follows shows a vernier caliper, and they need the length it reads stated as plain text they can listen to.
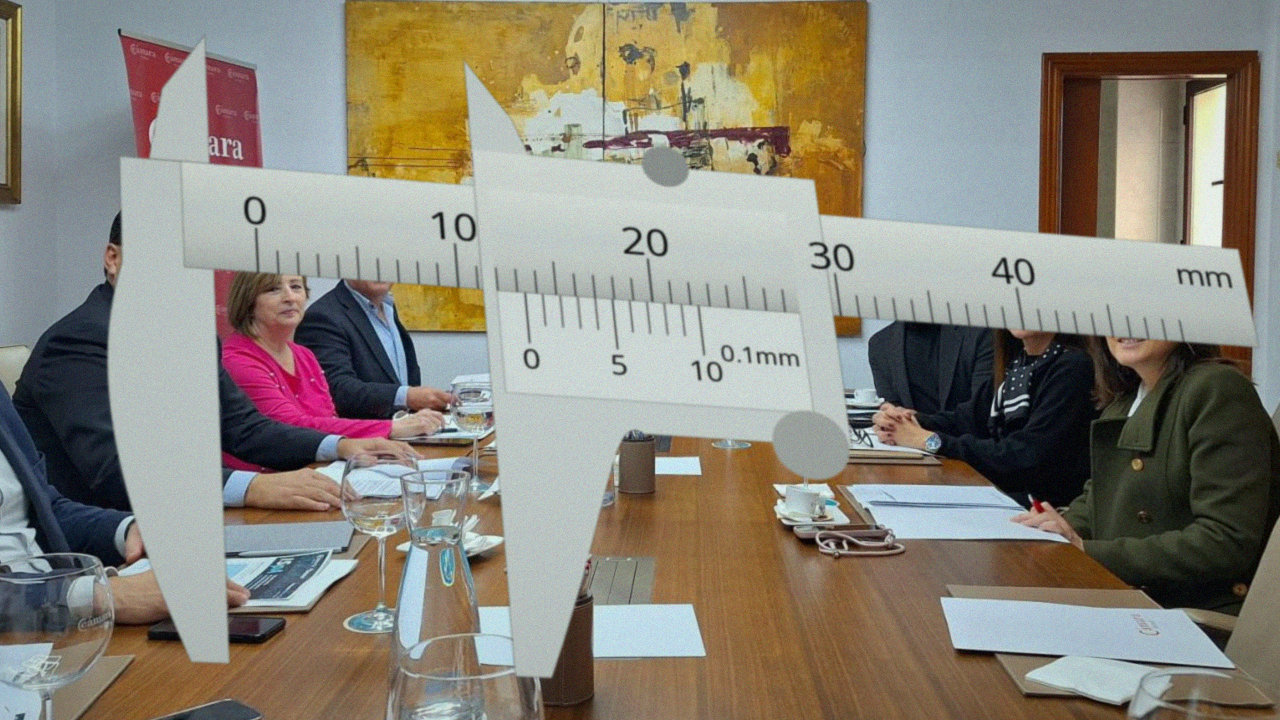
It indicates 13.4 mm
